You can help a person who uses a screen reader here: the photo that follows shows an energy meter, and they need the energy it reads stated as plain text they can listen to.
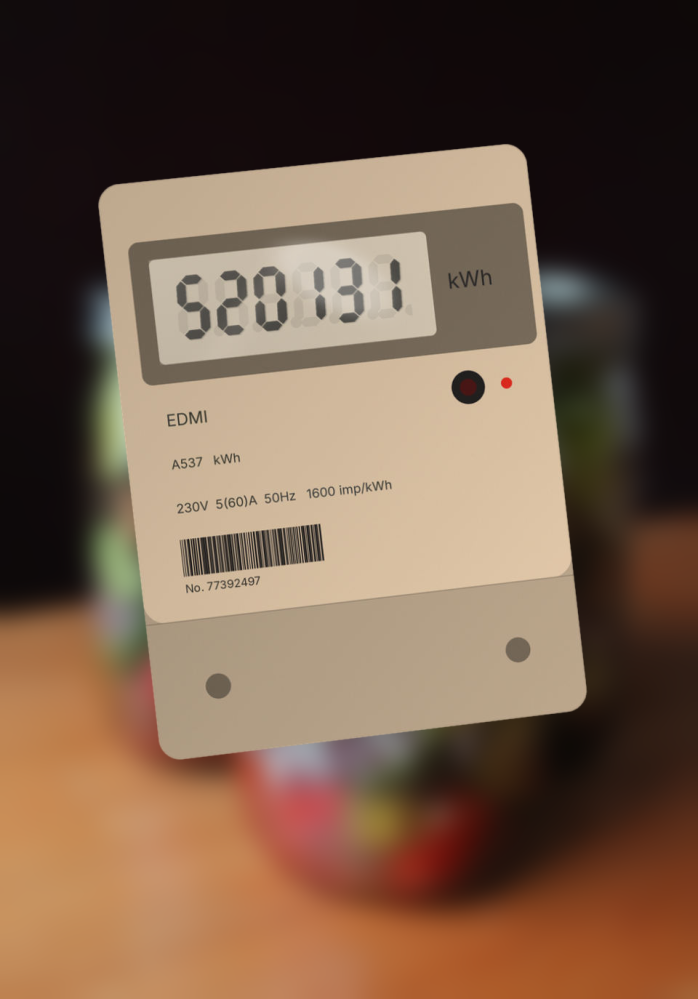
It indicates 520131 kWh
